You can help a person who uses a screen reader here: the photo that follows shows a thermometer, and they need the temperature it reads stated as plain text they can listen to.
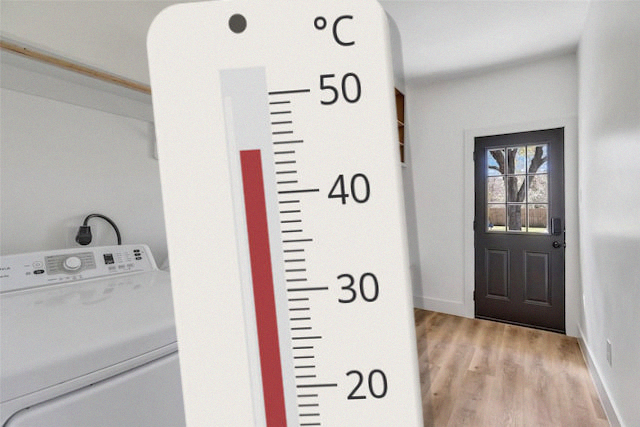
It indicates 44.5 °C
